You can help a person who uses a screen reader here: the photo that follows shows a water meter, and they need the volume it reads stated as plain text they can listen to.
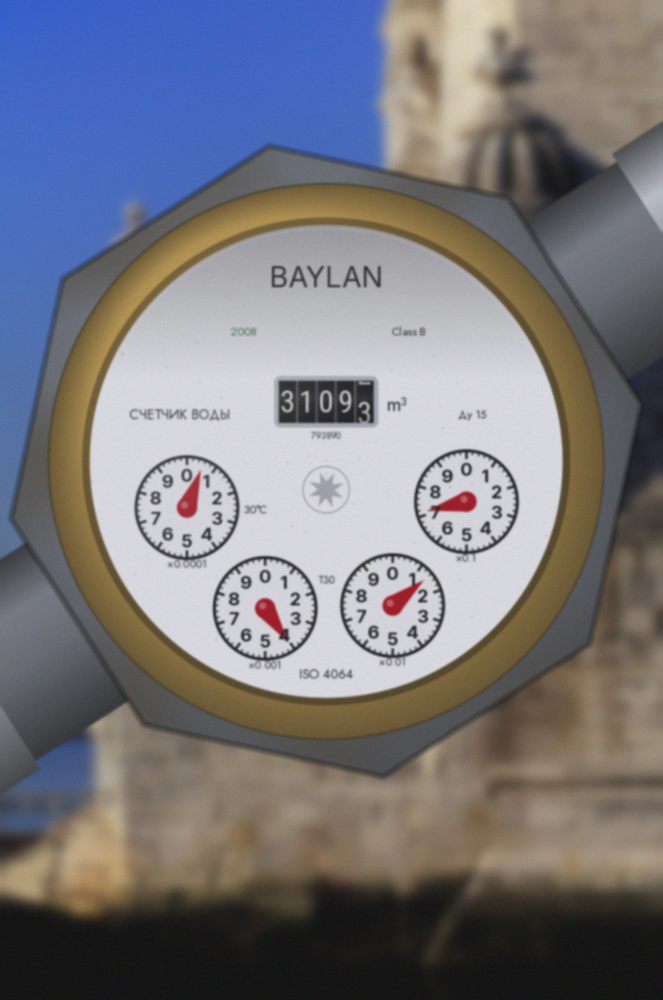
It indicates 31092.7140 m³
